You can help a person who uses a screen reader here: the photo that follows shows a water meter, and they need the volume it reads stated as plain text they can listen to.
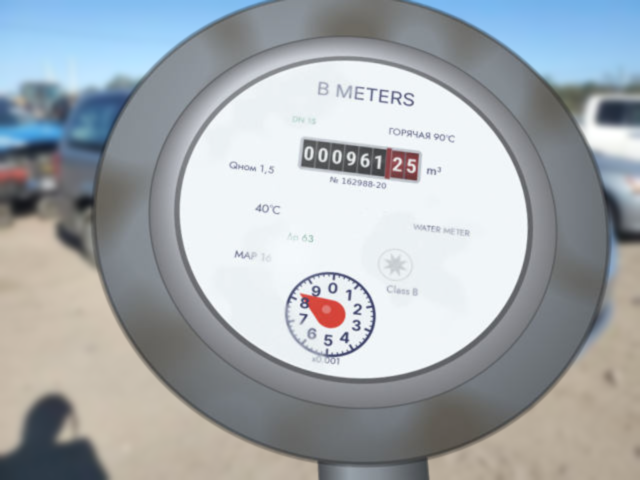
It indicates 961.258 m³
